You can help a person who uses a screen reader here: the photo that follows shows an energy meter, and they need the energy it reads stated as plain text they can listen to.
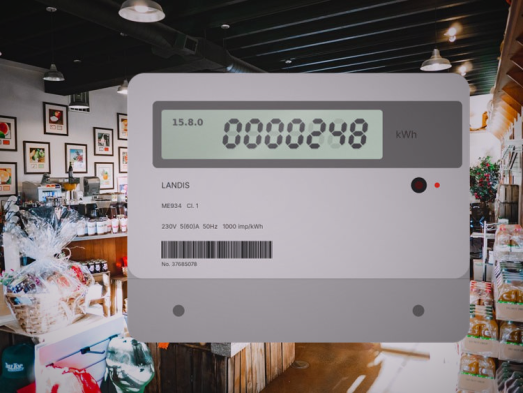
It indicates 248 kWh
